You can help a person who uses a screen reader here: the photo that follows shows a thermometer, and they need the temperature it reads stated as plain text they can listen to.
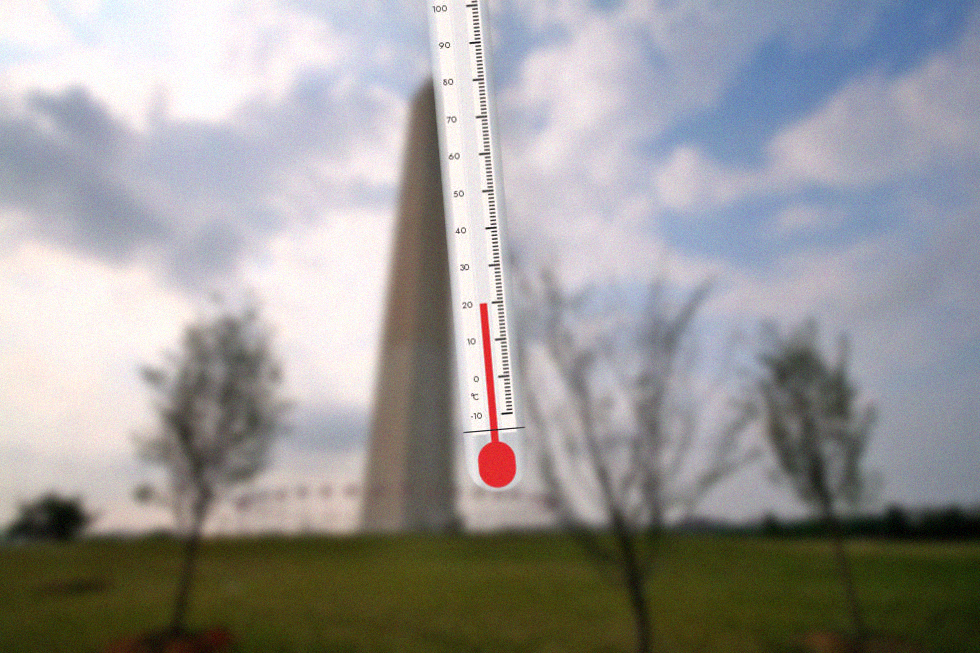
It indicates 20 °C
